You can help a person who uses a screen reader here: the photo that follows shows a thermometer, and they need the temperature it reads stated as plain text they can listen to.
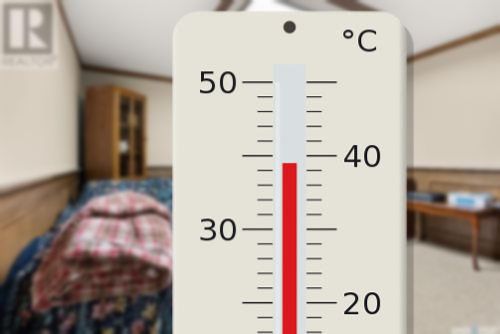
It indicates 39 °C
